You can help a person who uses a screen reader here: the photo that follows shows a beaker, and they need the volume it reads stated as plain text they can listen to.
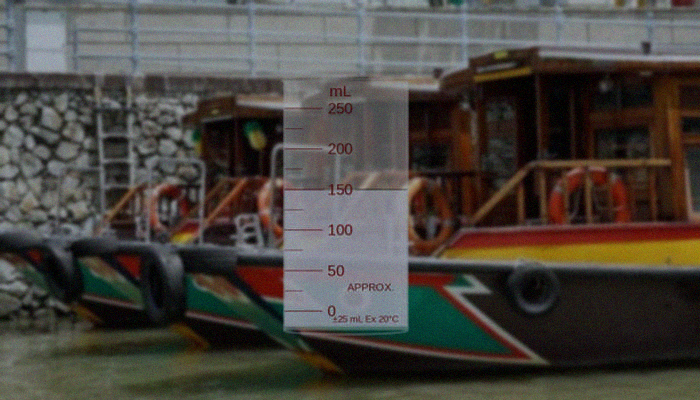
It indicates 150 mL
